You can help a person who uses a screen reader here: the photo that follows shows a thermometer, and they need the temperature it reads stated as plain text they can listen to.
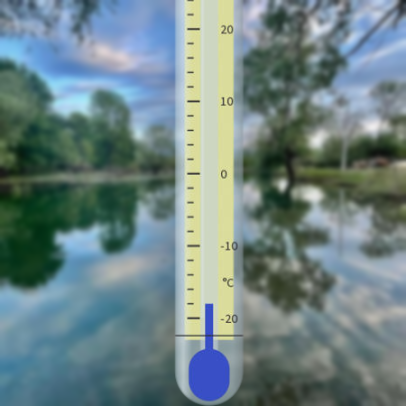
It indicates -18 °C
